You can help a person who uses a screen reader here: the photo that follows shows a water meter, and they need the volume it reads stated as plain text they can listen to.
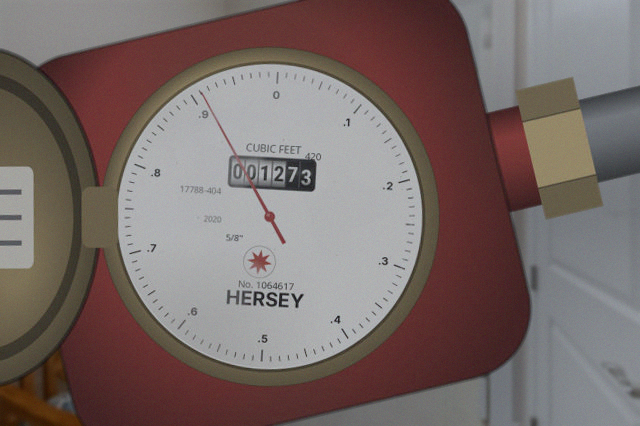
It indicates 1272.91 ft³
